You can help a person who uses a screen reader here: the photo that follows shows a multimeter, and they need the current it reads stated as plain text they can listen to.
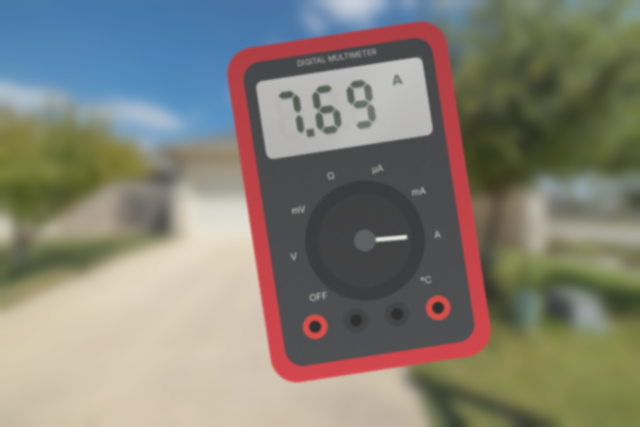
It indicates 7.69 A
